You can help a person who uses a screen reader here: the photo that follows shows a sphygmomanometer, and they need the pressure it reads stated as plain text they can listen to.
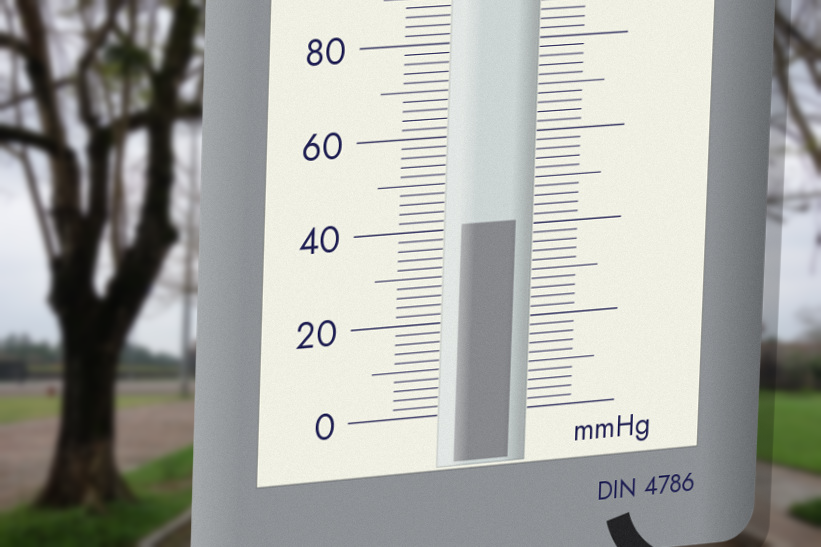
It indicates 41 mmHg
